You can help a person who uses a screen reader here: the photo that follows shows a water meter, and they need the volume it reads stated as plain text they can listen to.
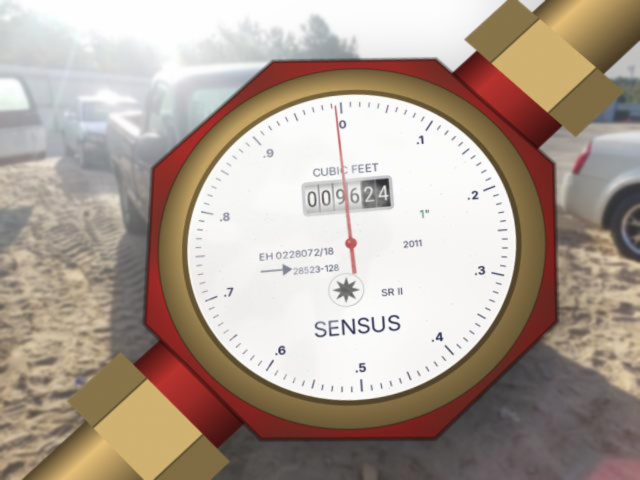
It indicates 9623.99 ft³
